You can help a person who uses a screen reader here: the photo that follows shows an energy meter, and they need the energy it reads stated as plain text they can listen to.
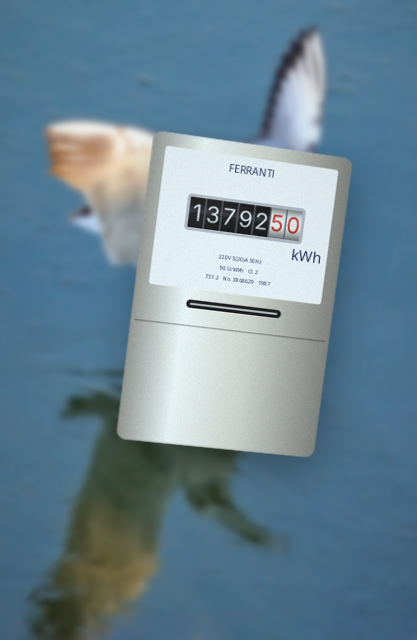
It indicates 13792.50 kWh
